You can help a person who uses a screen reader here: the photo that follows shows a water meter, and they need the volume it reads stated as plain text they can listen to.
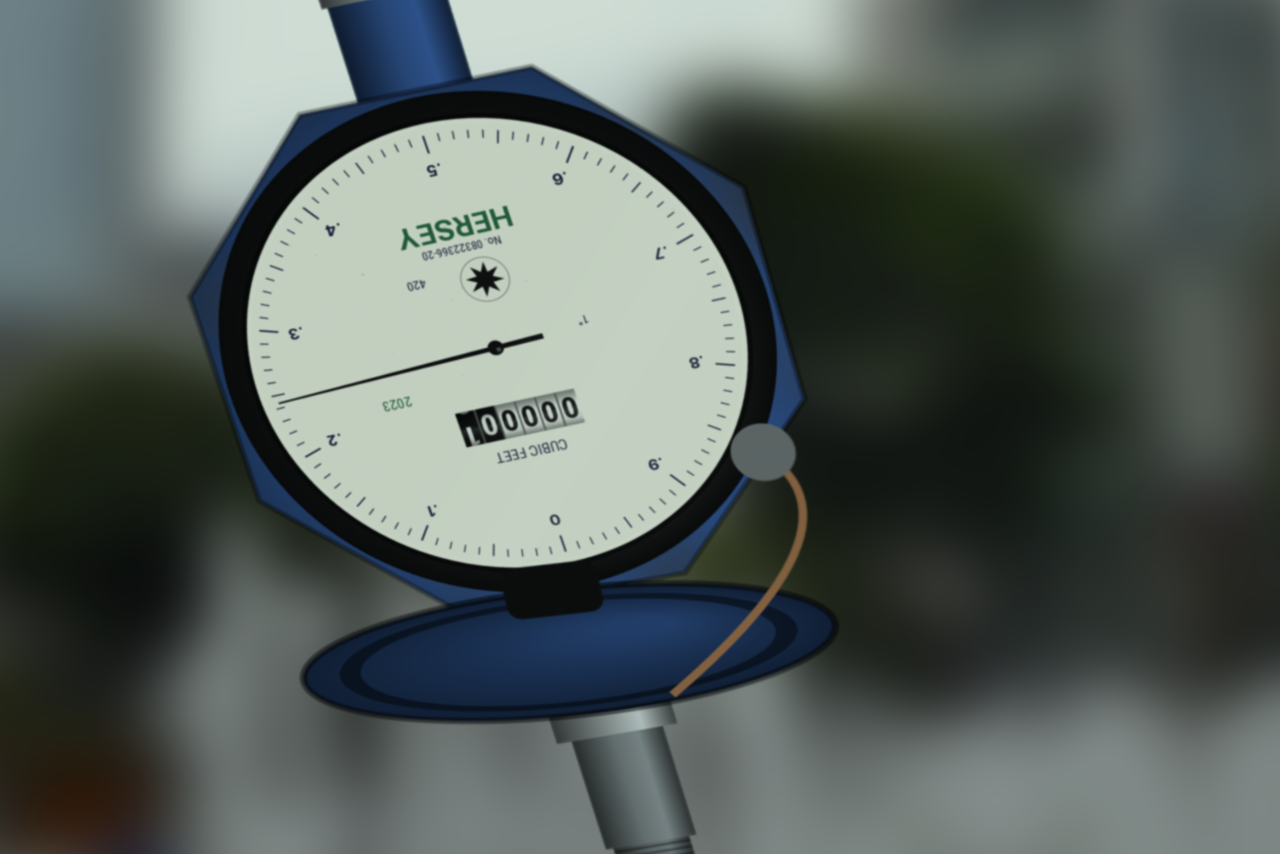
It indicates 1.24 ft³
